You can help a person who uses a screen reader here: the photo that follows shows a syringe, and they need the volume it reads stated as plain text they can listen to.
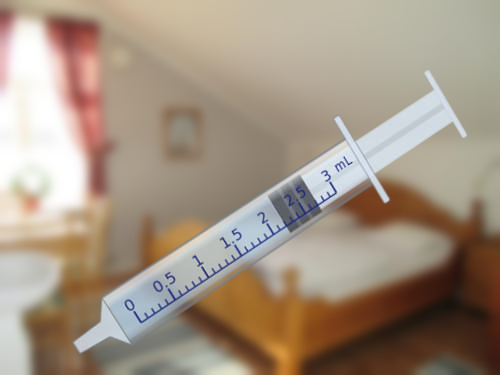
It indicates 2.2 mL
